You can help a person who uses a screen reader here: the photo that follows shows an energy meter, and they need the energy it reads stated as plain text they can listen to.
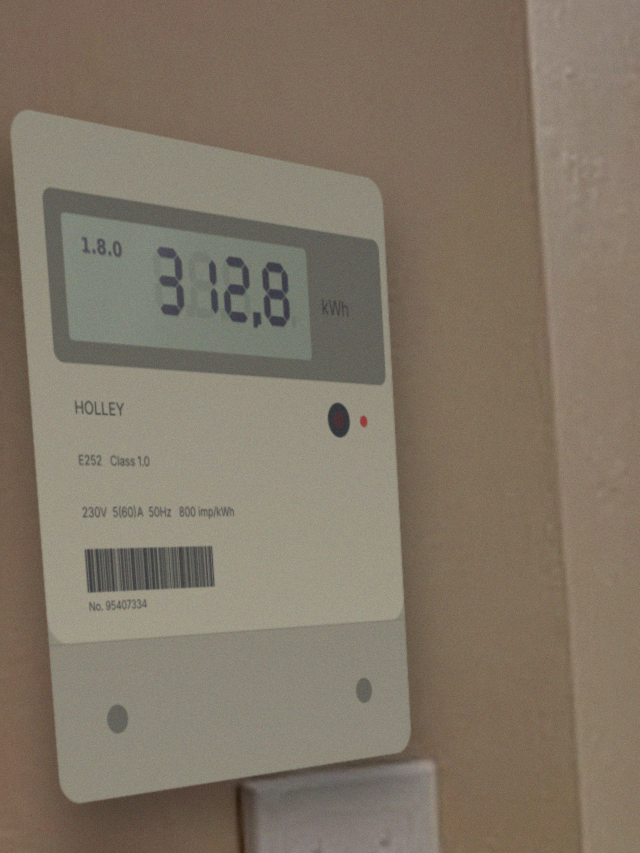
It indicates 312.8 kWh
